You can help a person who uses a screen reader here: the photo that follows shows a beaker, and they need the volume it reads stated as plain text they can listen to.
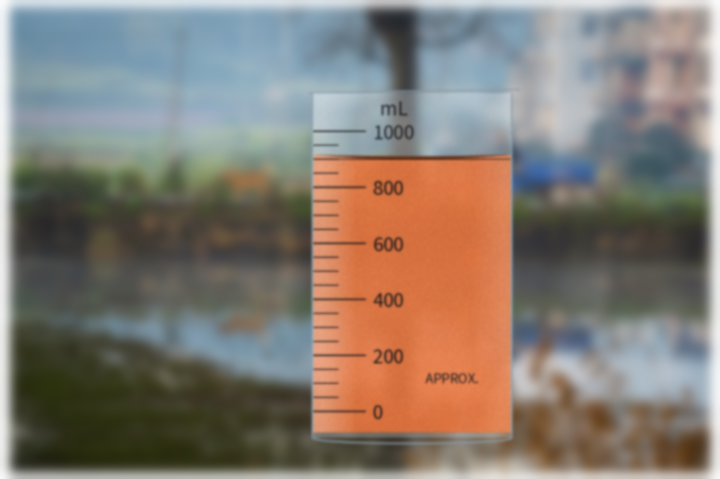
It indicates 900 mL
